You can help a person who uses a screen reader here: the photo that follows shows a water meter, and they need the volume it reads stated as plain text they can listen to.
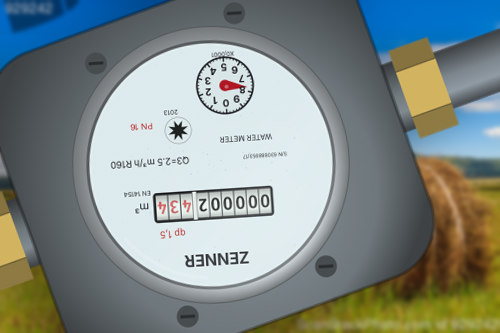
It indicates 2.4347 m³
